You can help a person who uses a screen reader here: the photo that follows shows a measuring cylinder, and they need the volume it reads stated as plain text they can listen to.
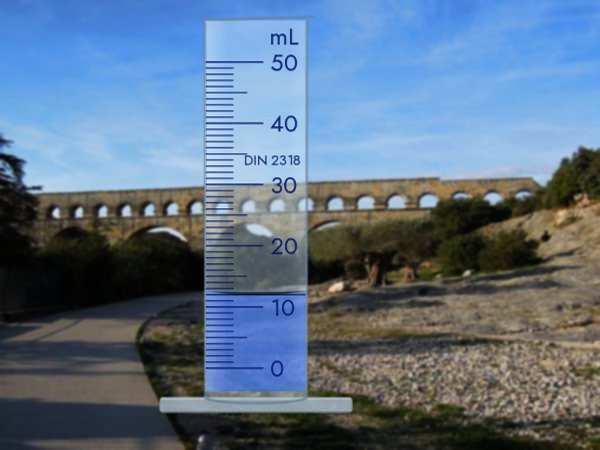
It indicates 12 mL
